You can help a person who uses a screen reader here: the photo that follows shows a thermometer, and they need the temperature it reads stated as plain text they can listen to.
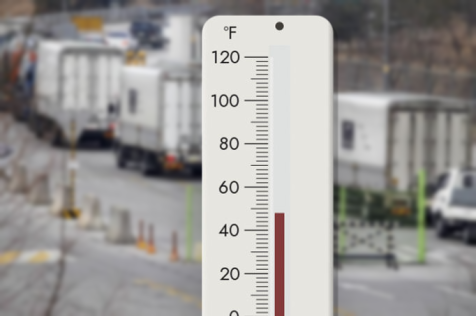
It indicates 48 °F
